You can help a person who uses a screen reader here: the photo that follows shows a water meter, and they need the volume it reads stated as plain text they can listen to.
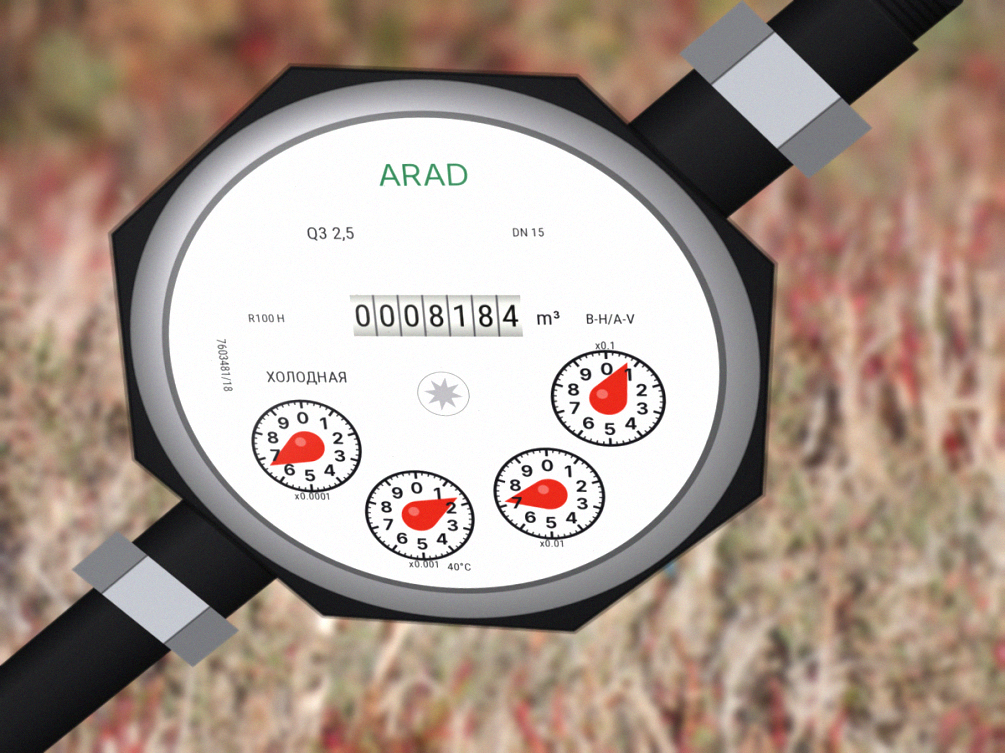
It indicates 8184.0716 m³
